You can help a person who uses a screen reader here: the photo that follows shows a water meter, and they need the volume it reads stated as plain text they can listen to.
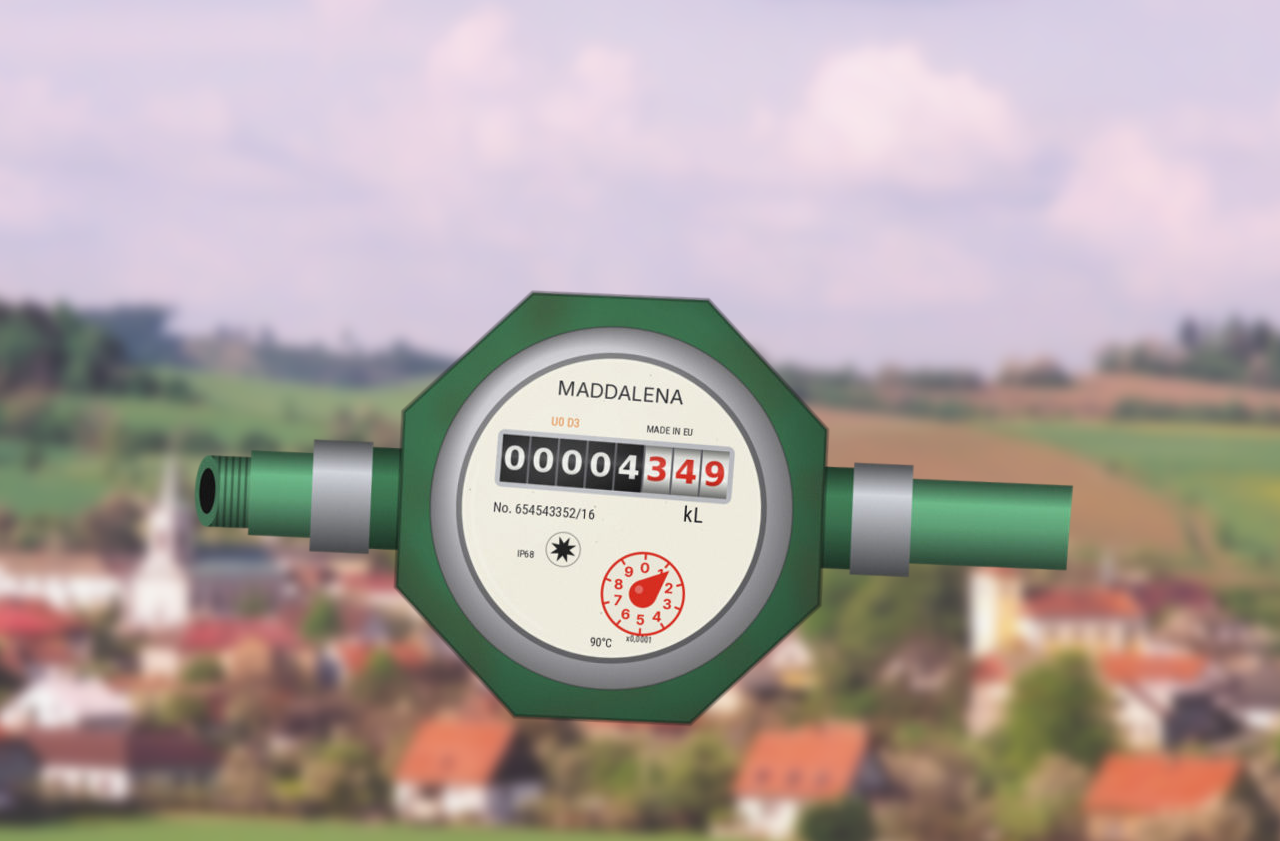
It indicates 4.3491 kL
